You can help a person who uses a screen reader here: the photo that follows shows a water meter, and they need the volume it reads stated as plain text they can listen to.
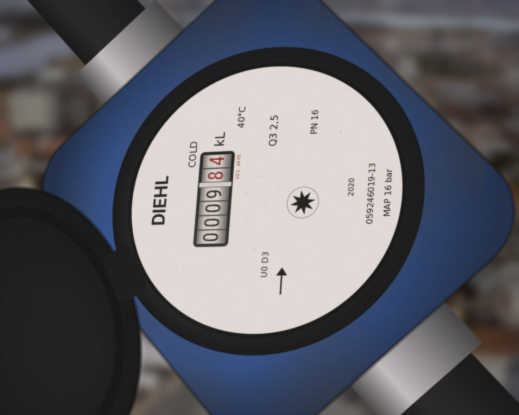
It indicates 9.84 kL
